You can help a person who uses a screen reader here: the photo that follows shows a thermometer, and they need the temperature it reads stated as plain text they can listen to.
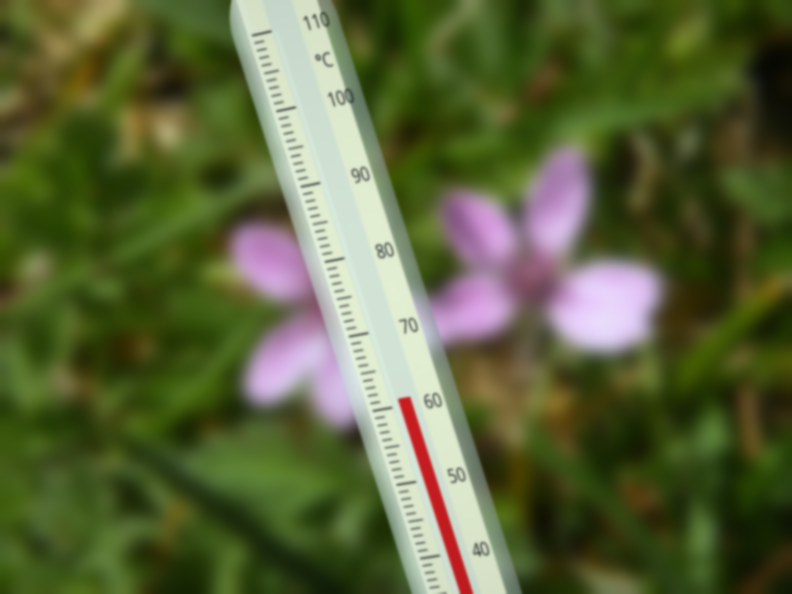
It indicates 61 °C
